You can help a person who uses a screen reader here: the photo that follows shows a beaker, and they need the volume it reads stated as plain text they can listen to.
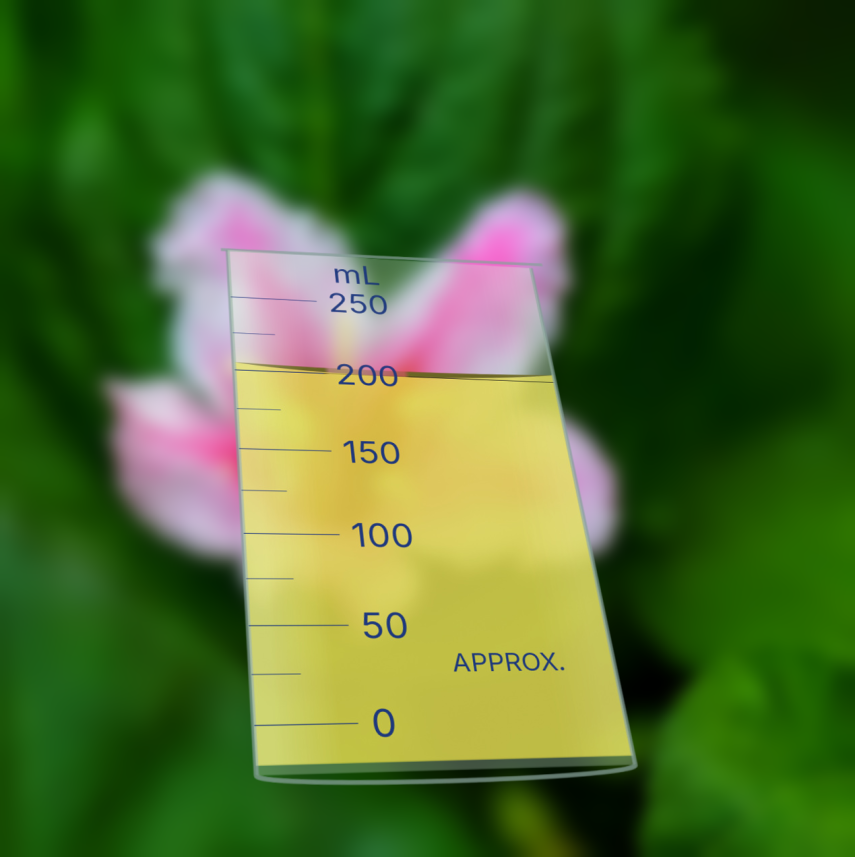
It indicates 200 mL
